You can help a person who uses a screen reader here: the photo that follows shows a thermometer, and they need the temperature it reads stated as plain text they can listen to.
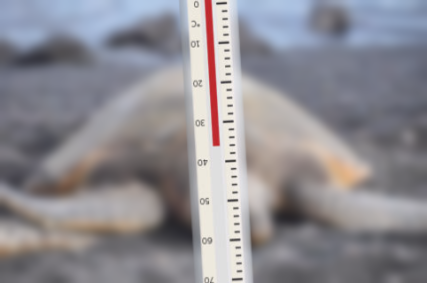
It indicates 36 °C
